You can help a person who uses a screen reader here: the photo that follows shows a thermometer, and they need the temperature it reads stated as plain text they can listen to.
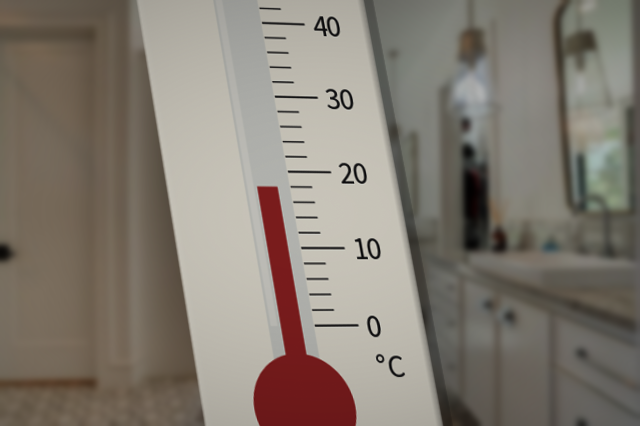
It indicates 18 °C
